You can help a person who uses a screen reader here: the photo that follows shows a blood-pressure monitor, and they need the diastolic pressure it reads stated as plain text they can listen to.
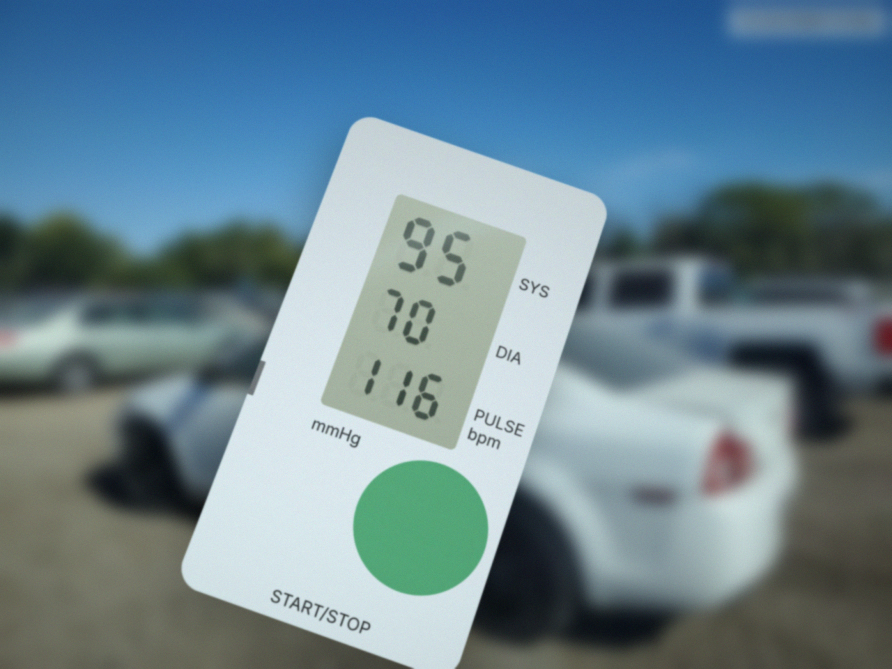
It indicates 70 mmHg
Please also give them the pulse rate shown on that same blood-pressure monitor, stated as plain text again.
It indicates 116 bpm
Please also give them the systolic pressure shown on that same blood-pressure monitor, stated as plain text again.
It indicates 95 mmHg
